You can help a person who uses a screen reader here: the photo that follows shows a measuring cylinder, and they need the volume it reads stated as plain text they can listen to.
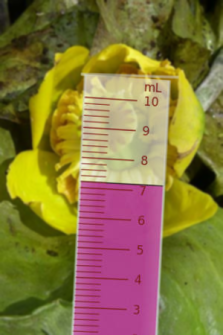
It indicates 7.2 mL
